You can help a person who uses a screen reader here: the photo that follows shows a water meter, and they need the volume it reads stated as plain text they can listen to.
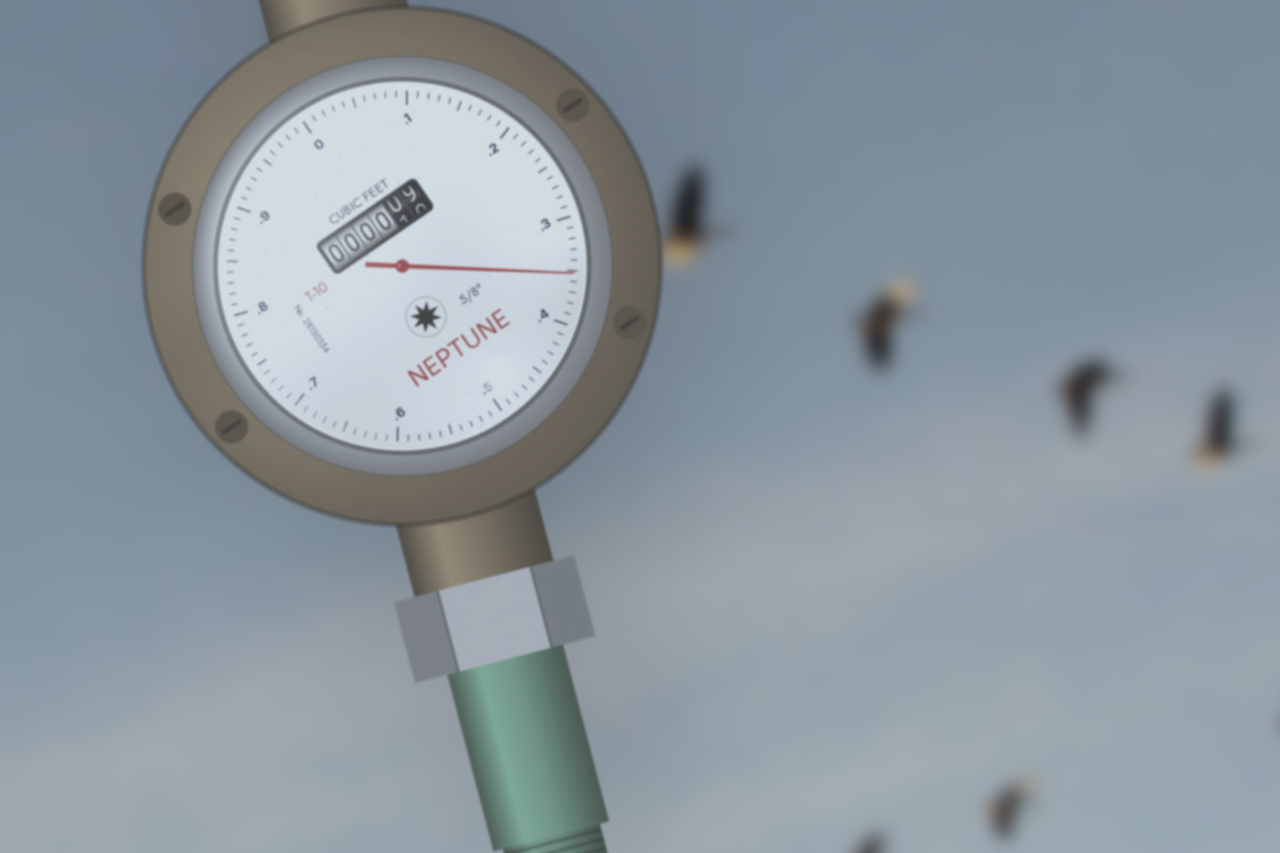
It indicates 9.35 ft³
